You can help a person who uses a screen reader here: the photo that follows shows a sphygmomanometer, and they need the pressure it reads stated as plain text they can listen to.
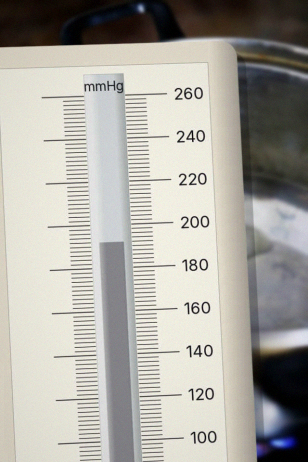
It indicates 192 mmHg
